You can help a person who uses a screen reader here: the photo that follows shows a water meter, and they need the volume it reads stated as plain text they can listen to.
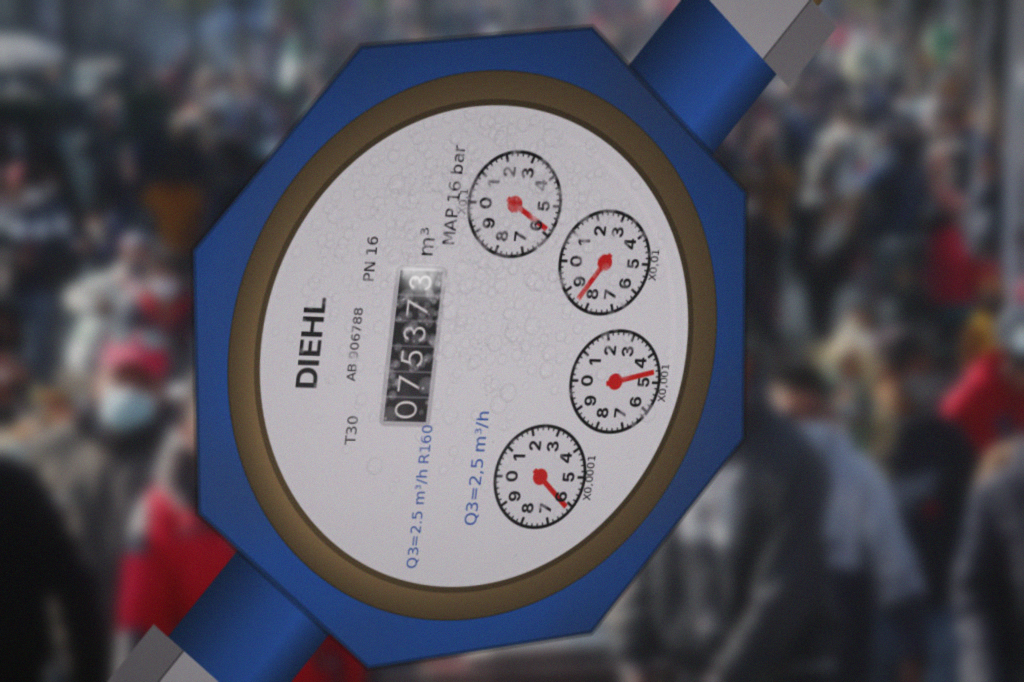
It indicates 75373.5846 m³
